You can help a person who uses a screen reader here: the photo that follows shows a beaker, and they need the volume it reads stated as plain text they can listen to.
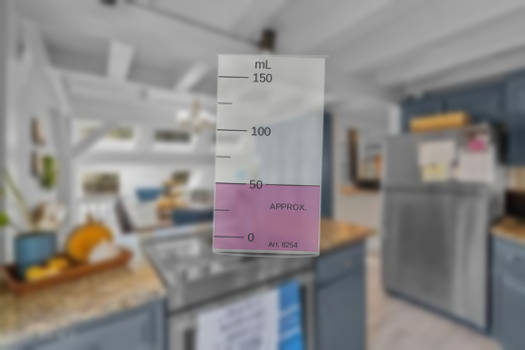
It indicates 50 mL
